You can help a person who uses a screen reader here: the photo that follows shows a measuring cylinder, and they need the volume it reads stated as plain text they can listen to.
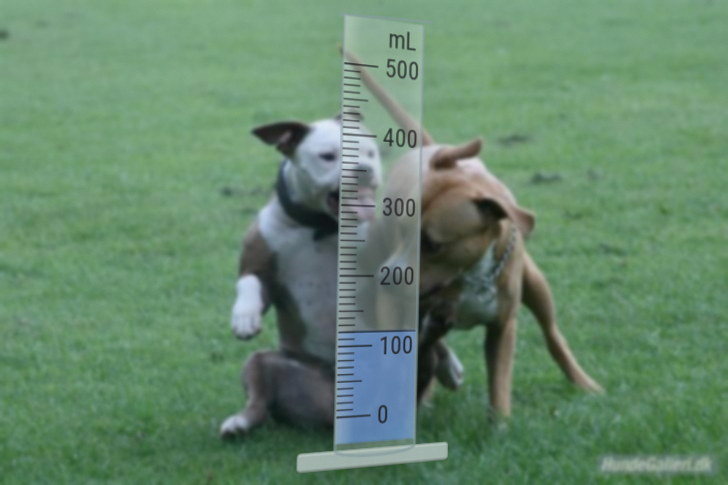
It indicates 120 mL
